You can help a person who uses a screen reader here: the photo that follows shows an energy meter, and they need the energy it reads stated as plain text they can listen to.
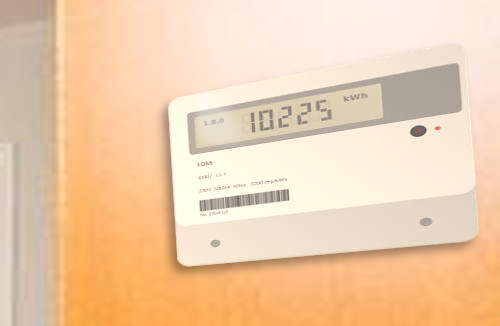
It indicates 10225 kWh
